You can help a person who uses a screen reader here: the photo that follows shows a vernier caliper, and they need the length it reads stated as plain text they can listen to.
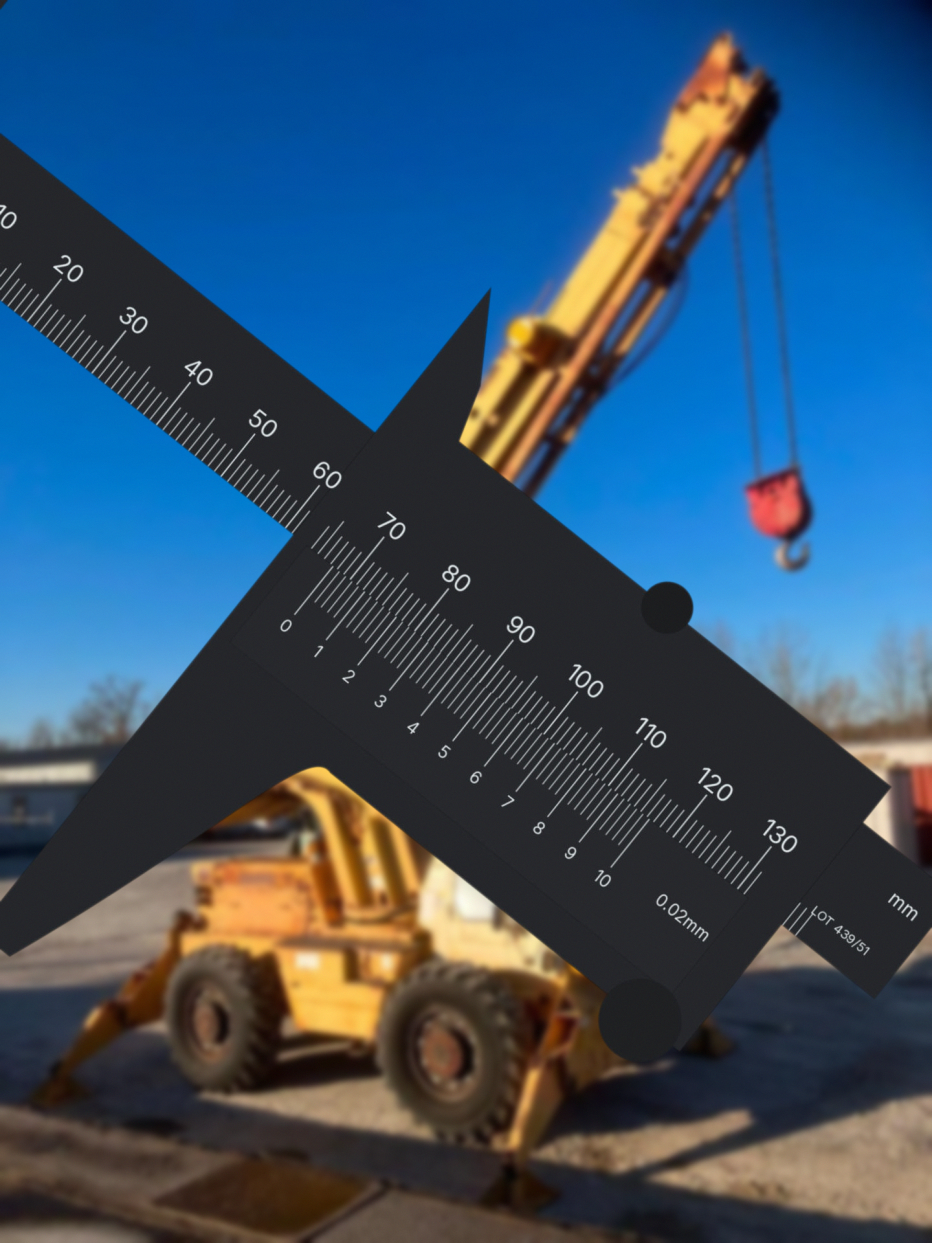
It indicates 67.4 mm
